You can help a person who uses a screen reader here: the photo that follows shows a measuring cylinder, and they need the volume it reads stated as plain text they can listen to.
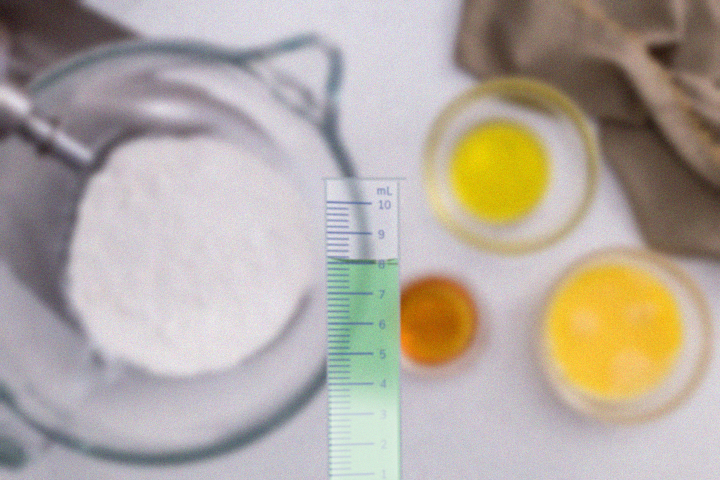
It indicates 8 mL
